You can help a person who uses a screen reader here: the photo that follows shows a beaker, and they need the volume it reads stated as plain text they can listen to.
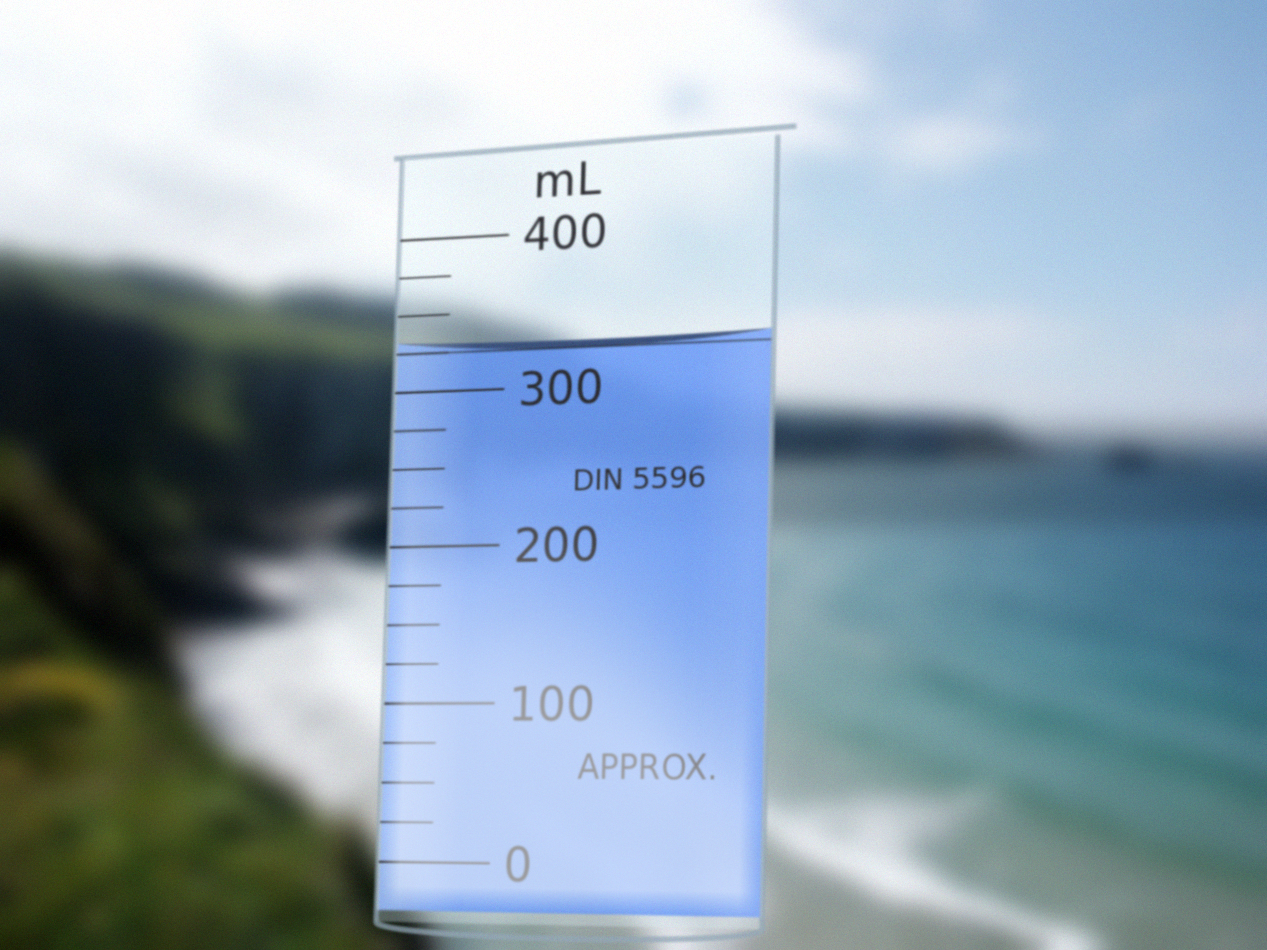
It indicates 325 mL
